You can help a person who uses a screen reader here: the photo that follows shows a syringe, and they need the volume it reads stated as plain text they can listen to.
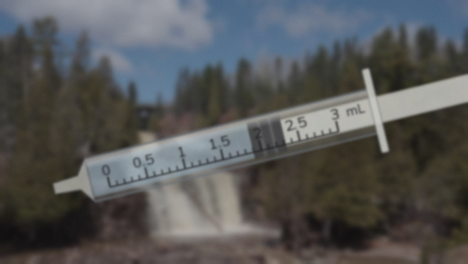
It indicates 1.9 mL
